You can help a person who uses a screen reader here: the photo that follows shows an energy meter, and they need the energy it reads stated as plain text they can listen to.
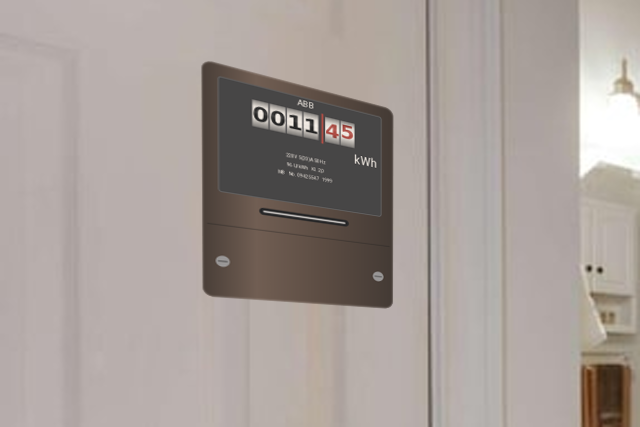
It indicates 11.45 kWh
